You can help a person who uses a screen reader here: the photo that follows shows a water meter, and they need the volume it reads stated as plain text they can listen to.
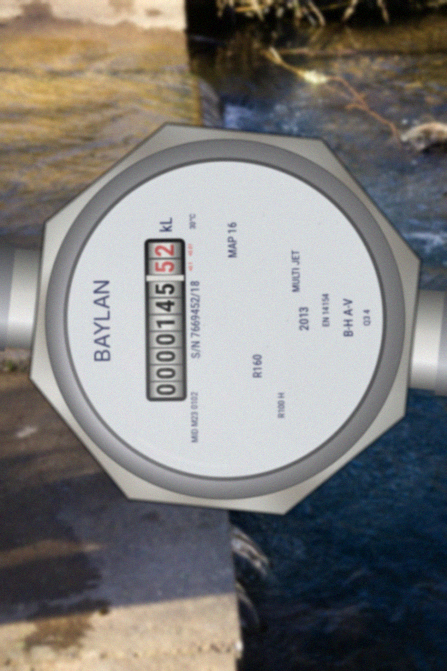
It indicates 145.52 kL
